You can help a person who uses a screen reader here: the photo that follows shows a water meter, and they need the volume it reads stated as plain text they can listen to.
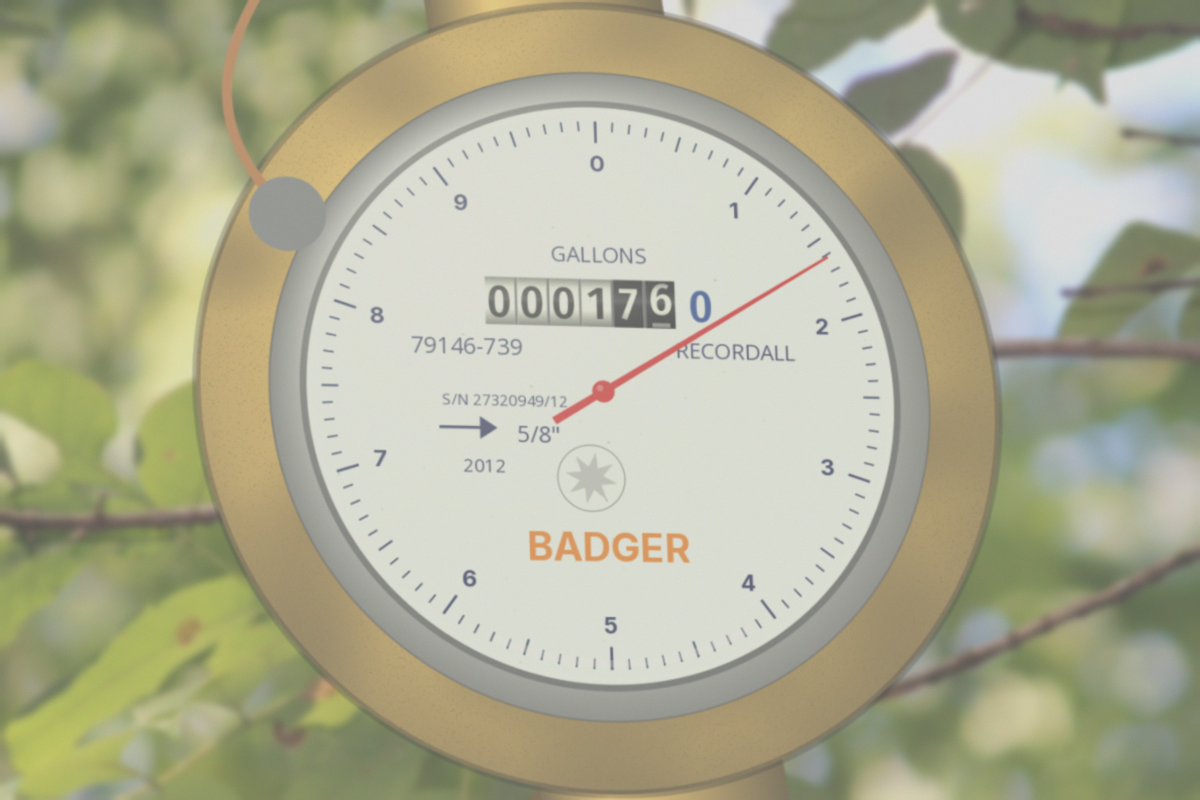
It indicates 1761.6 gal
